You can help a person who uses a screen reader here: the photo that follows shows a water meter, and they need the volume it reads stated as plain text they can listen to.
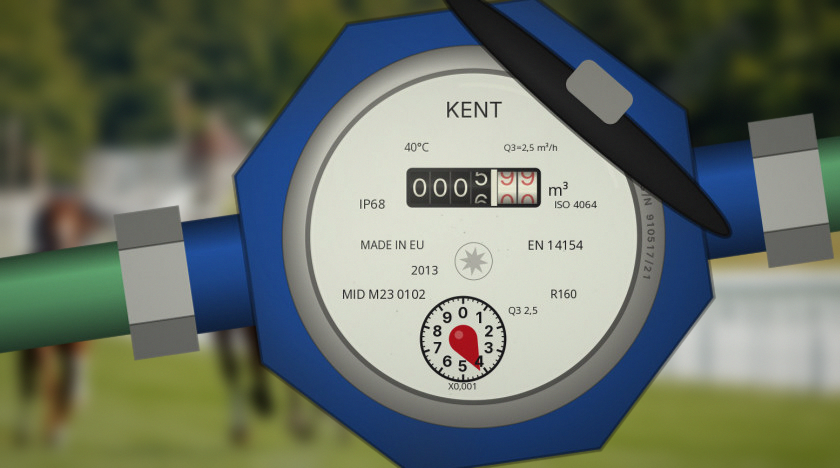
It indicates 5.994 m³
